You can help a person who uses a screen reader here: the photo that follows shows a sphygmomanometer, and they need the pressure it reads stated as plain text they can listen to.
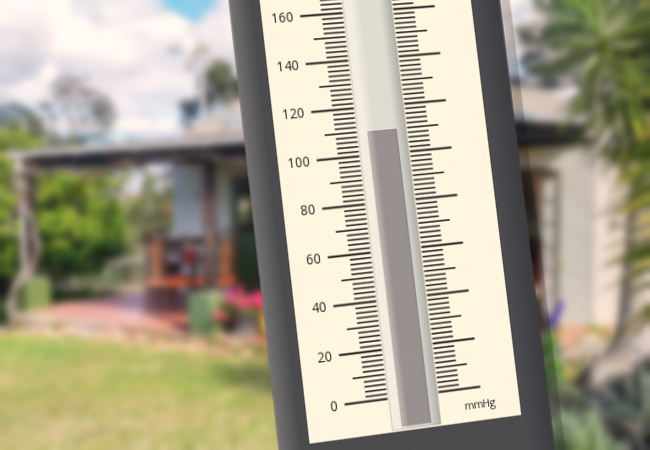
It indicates 110 mmHg
